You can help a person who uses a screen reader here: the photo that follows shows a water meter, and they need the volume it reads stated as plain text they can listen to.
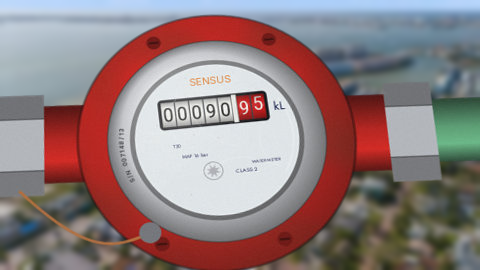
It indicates 90.95 kL
